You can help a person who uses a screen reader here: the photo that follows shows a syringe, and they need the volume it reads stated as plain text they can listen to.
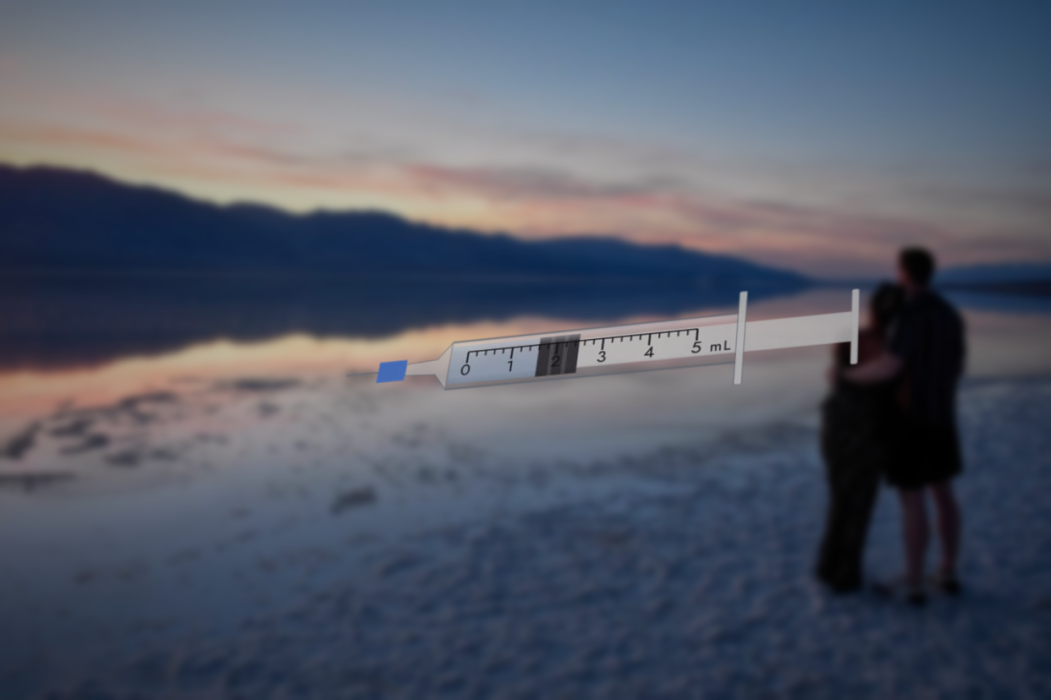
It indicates 1.6 mL
